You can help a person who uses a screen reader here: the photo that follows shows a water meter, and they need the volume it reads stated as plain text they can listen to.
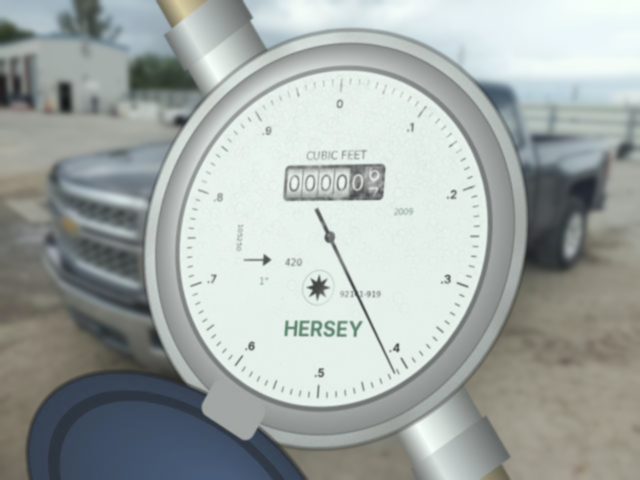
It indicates 6.41 ft³
